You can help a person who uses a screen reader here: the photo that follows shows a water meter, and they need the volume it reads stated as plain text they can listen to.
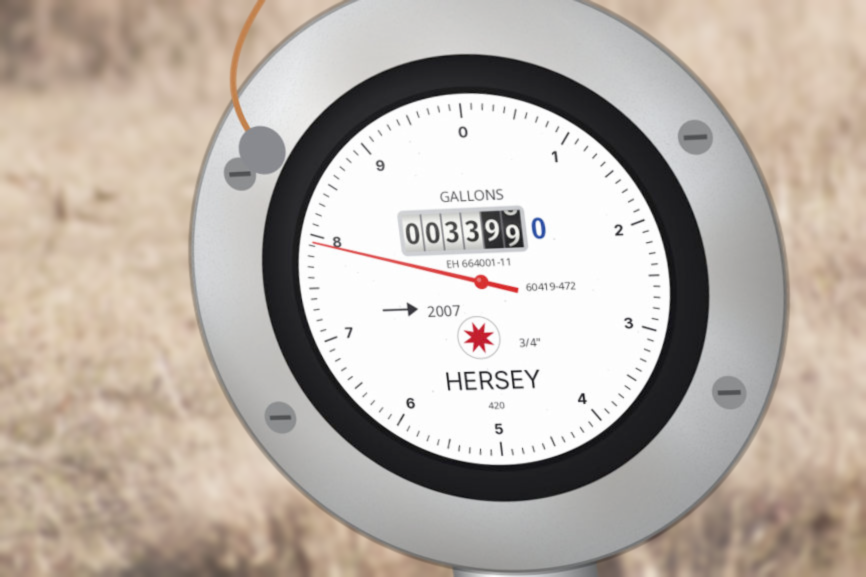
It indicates 33987.9 gal
